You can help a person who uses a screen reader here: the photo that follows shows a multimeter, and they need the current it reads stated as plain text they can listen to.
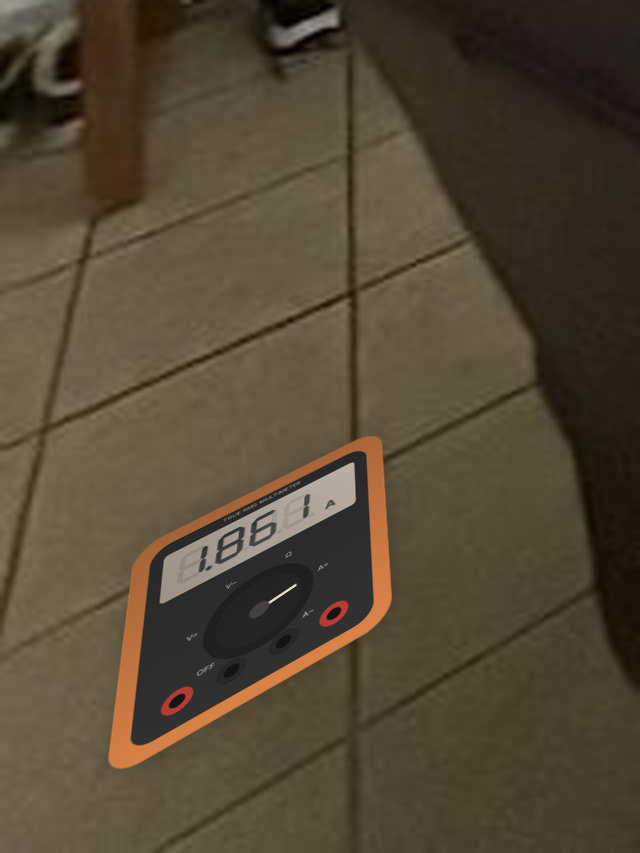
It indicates 1.861 A
